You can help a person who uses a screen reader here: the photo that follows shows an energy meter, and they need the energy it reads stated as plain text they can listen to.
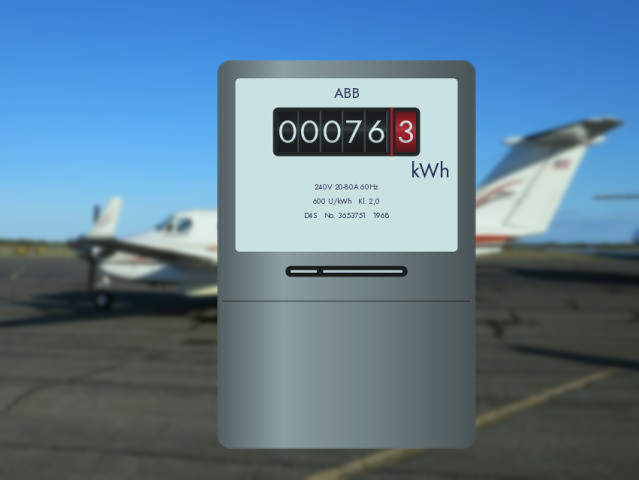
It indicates 76.3 kWh
